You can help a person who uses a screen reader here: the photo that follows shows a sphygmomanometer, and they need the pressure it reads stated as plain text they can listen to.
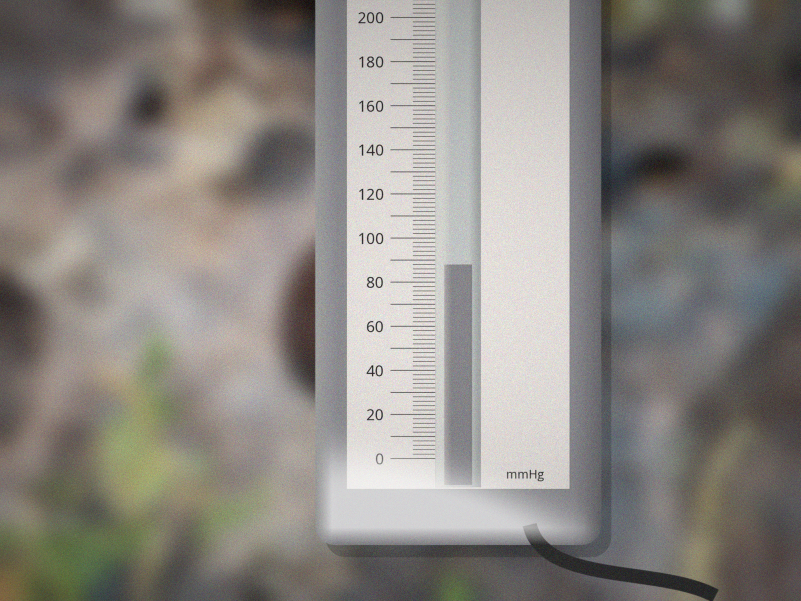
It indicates 88 mmHg
